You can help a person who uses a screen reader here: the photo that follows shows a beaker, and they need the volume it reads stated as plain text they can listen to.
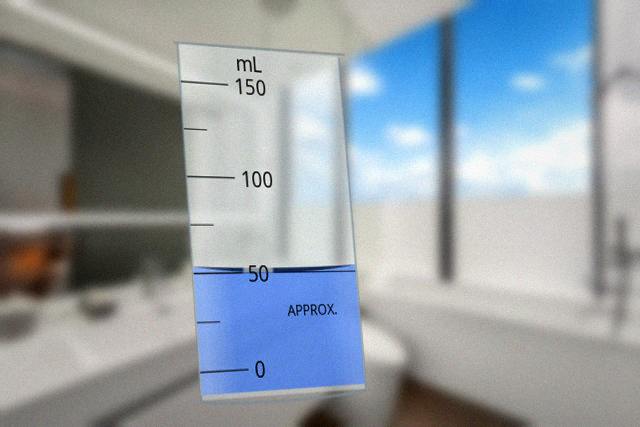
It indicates 50 mL
